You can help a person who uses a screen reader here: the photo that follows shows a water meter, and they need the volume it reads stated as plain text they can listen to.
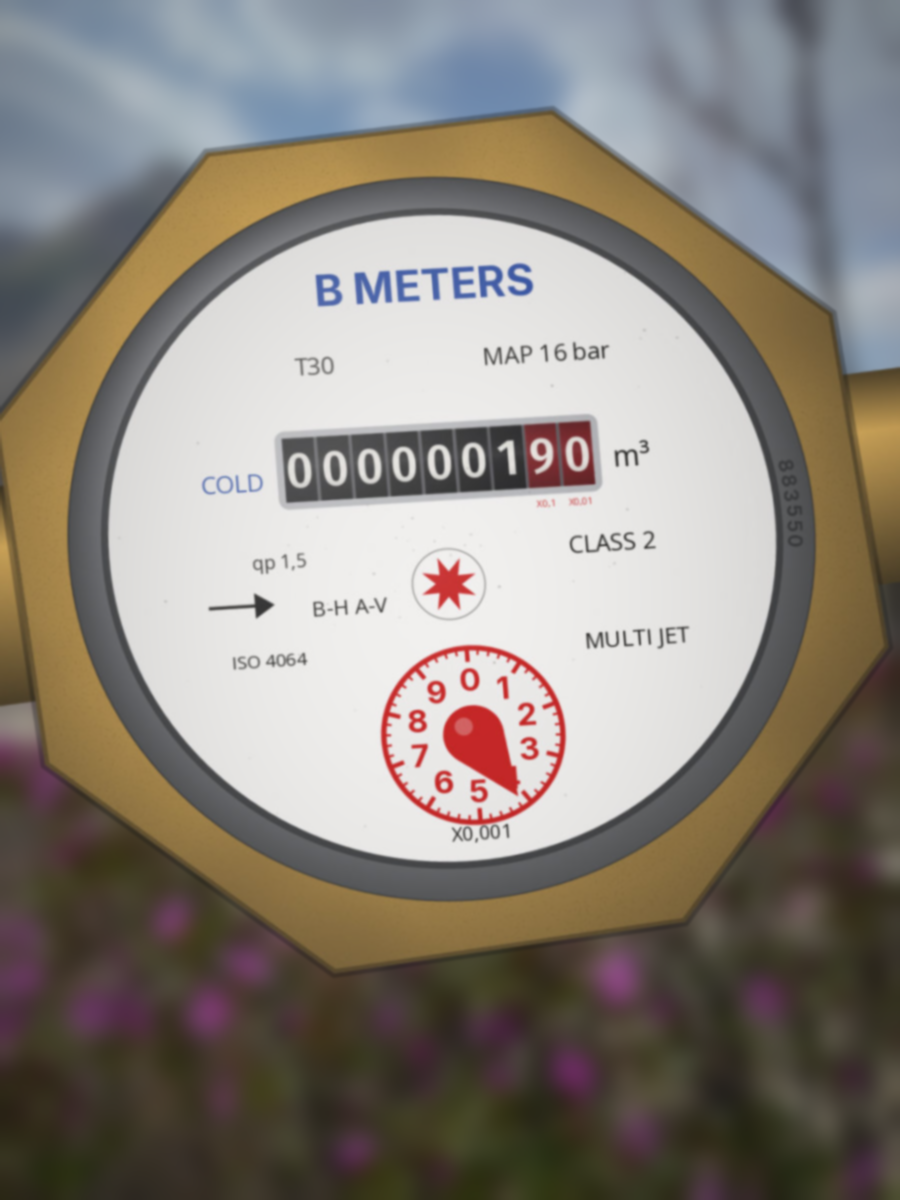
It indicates 1.904 m³
